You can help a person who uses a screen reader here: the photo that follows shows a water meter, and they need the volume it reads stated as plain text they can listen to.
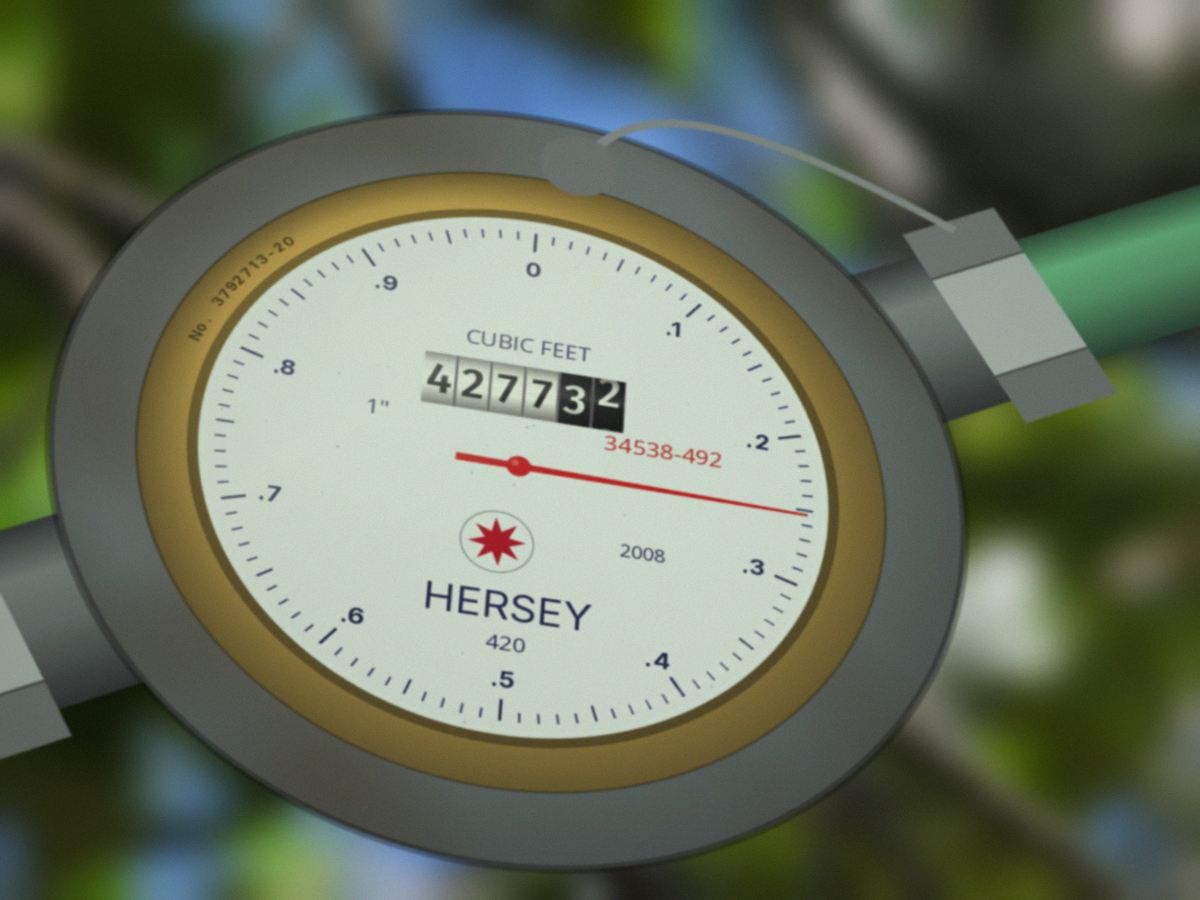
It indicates 427732.25 ft³
